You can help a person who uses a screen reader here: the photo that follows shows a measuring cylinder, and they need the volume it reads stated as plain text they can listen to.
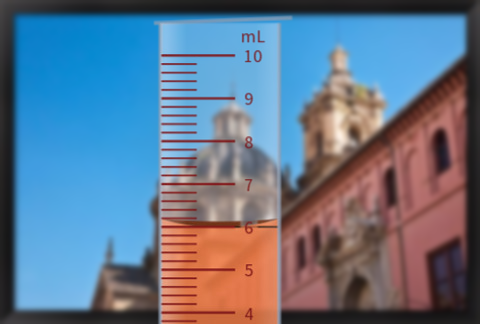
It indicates 6 mL
